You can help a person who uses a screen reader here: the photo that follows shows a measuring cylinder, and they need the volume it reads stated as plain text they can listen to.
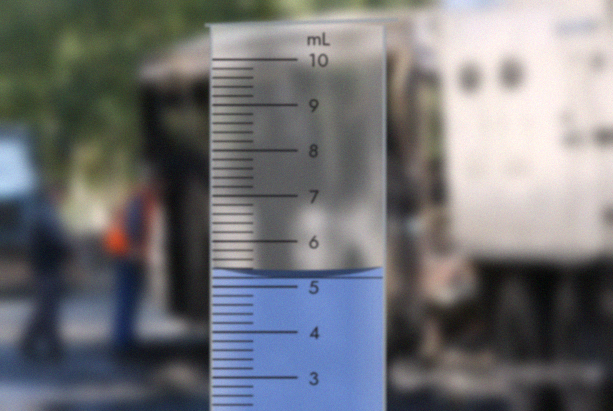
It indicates 5.2 mL
